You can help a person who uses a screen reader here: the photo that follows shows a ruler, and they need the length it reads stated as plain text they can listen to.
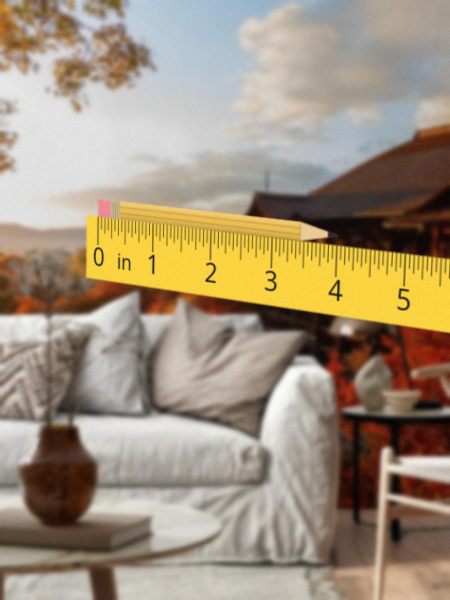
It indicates 4 in
